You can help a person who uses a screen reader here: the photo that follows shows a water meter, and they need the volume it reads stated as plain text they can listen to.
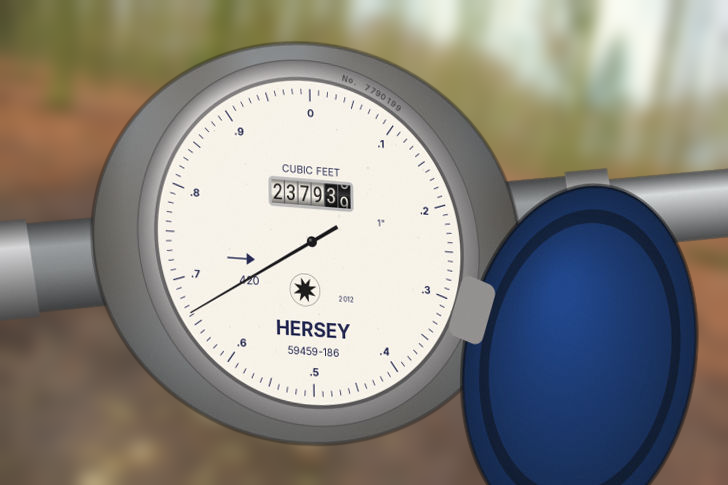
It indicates 237938.66 ft³
